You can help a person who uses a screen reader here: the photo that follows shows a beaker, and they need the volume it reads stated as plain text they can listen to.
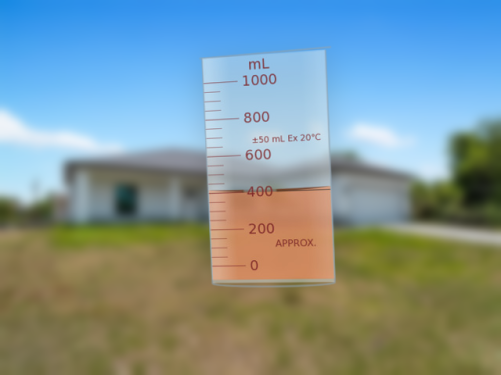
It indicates 400 mL
